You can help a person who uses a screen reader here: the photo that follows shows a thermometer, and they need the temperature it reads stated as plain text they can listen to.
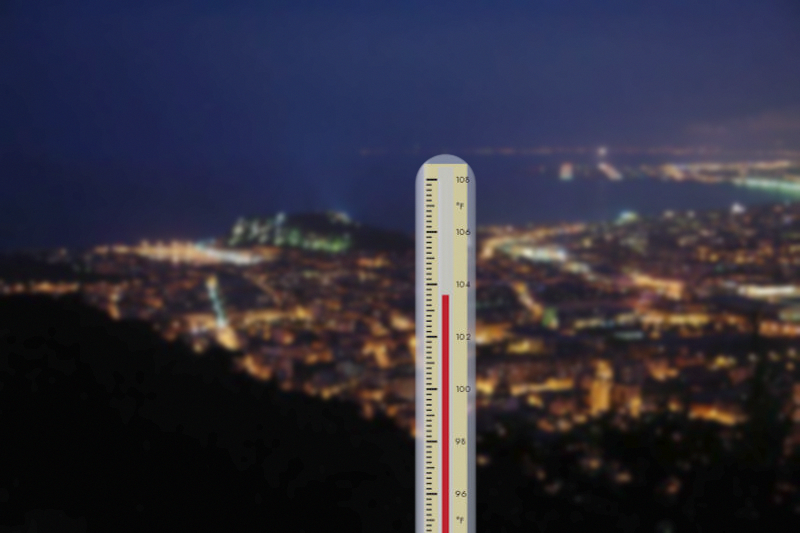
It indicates 103.6 °F
